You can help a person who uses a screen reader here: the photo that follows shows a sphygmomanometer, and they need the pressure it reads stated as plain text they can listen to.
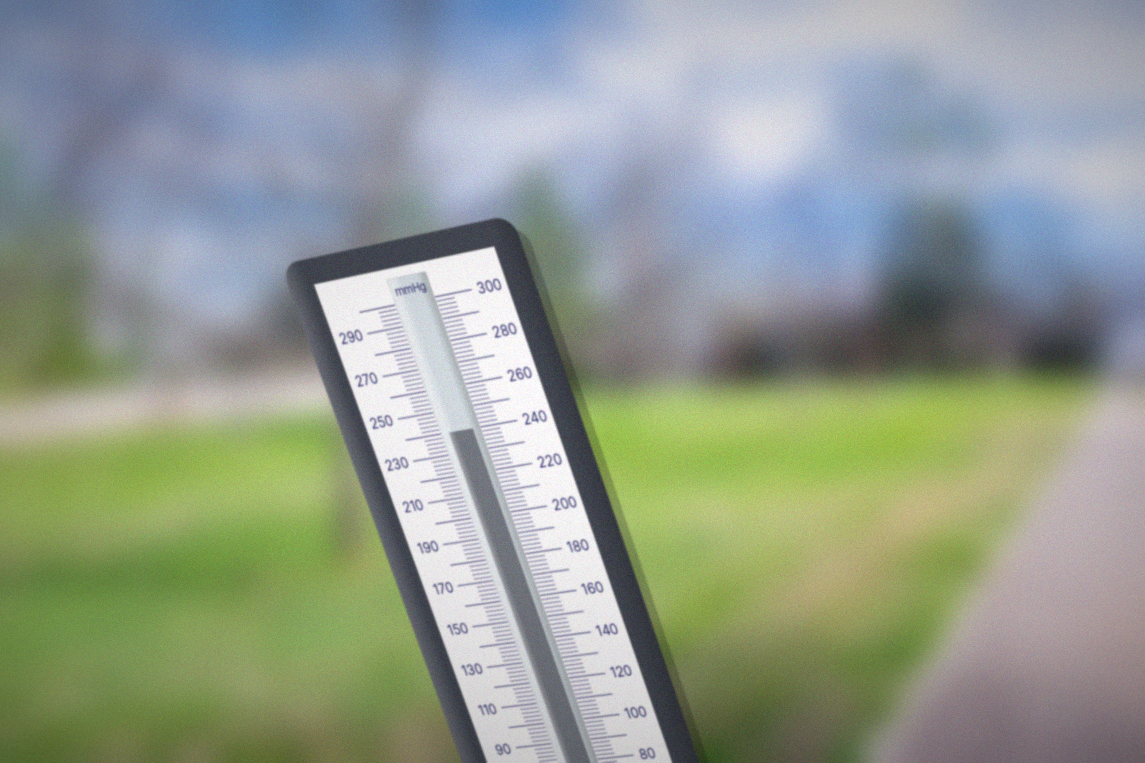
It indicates 240 mmHg
